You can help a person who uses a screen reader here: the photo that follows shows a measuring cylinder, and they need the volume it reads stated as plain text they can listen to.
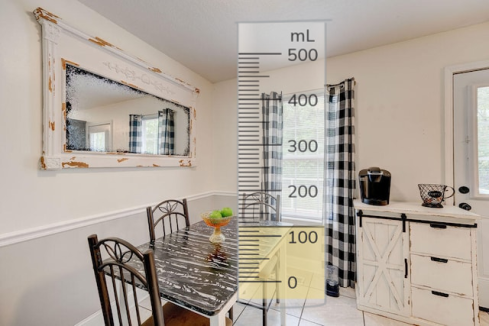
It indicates 120 mL
